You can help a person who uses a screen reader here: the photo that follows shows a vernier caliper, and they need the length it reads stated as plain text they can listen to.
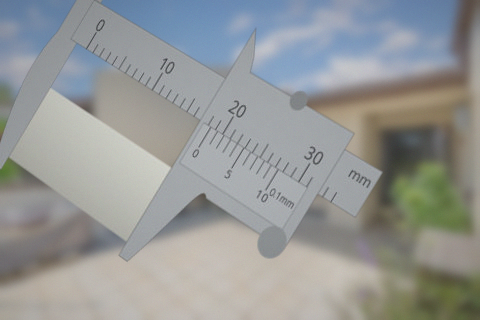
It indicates 18.4 mm
